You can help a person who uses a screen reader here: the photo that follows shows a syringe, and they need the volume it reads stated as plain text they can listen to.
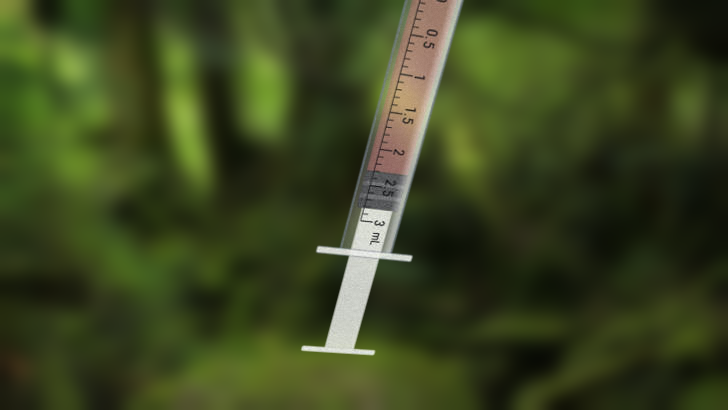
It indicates 2.3 mL
